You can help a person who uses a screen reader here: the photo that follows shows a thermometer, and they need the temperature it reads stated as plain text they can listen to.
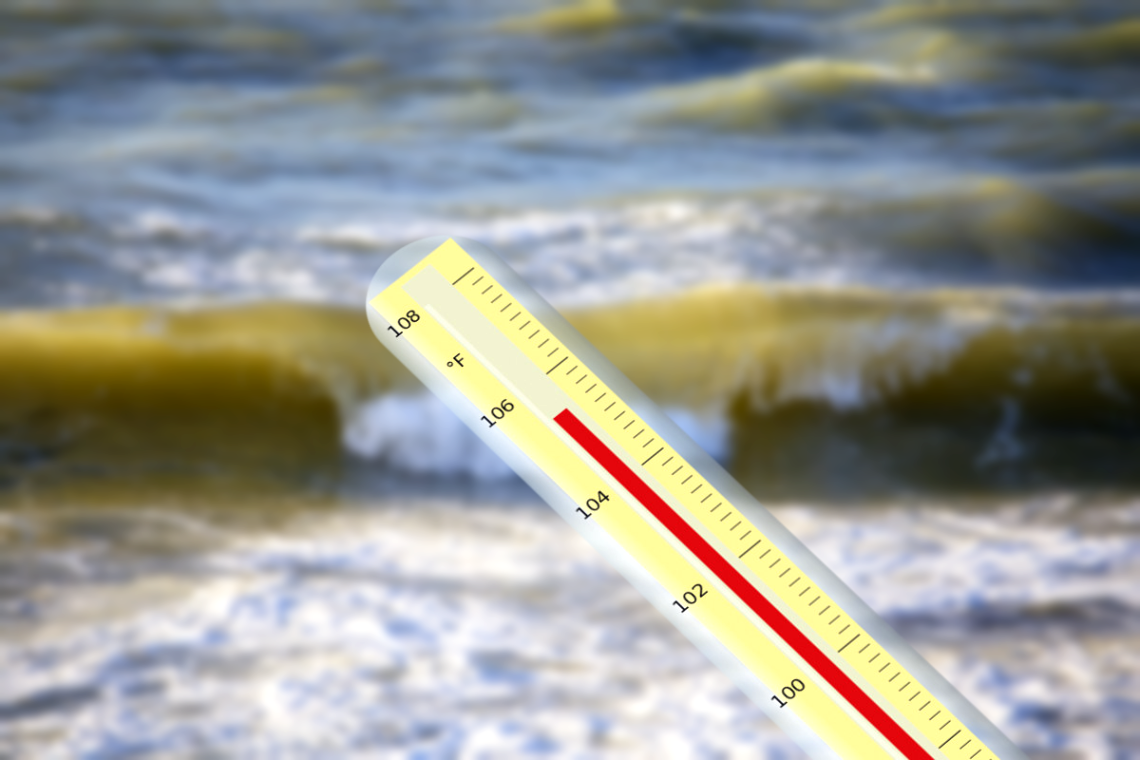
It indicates 105.4 °F
